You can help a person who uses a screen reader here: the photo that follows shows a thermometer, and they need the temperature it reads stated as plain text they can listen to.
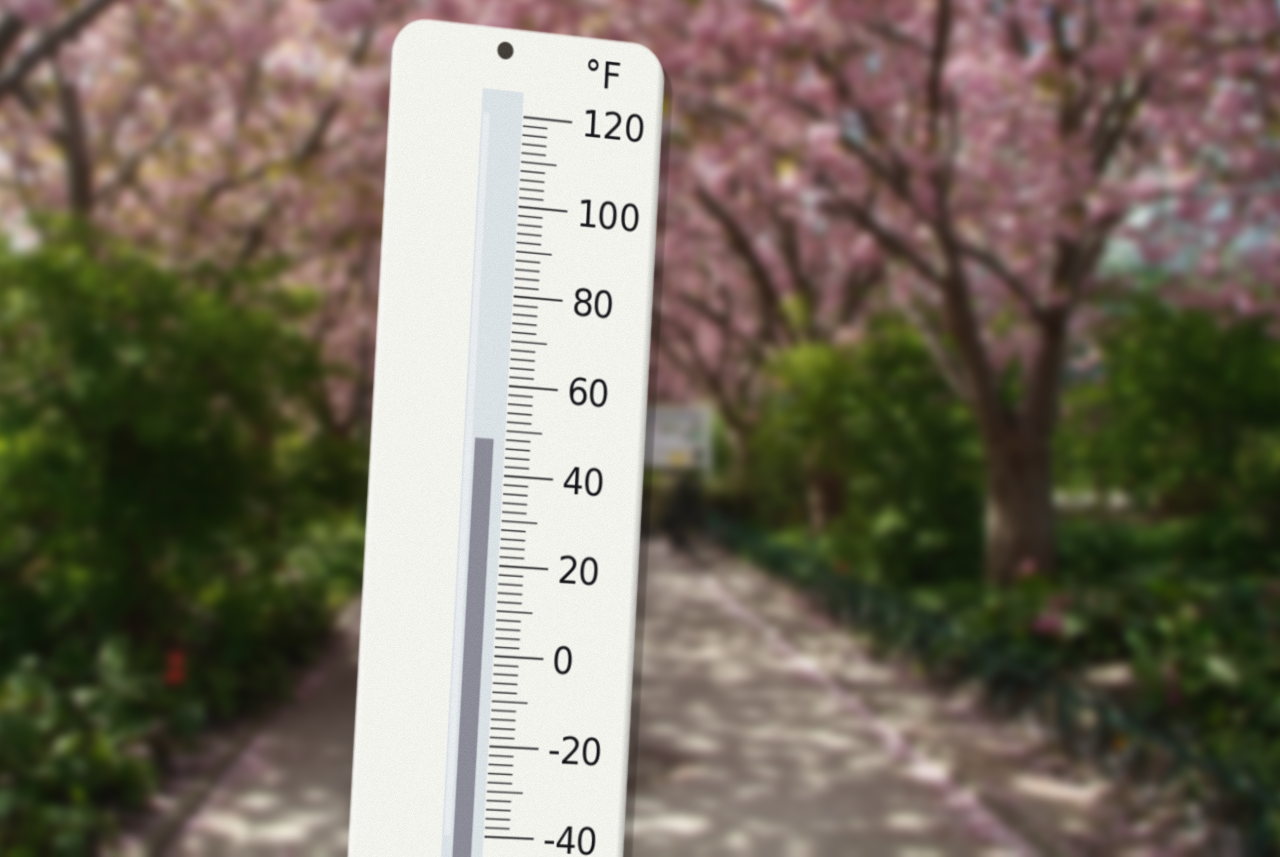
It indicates 48 °F
